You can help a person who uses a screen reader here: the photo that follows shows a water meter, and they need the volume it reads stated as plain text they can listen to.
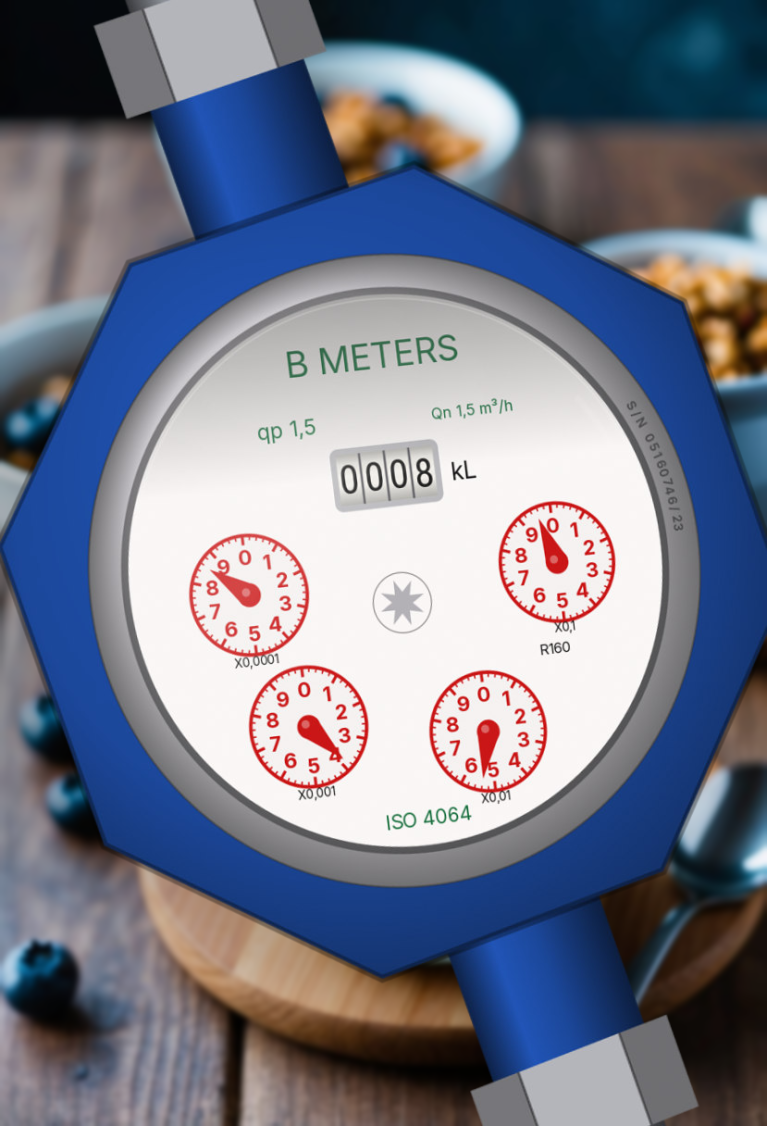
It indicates 7.9538 kL
